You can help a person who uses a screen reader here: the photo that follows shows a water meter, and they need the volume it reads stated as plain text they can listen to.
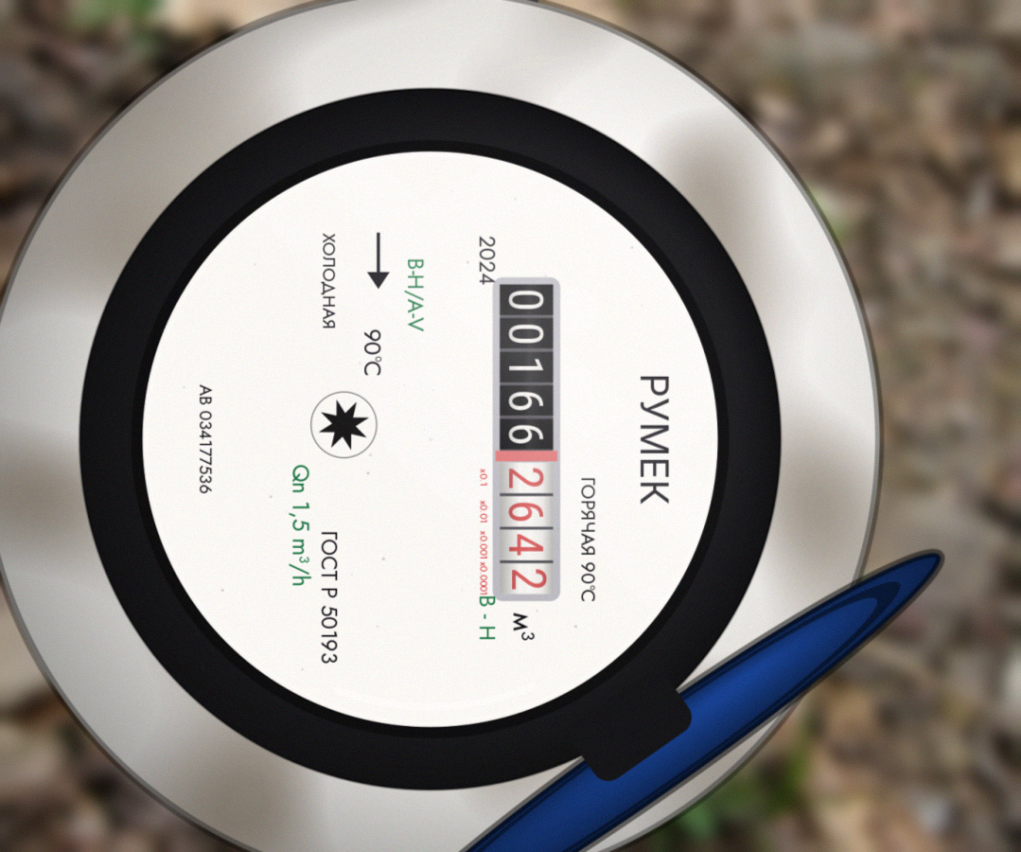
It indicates 166.2642 m³
